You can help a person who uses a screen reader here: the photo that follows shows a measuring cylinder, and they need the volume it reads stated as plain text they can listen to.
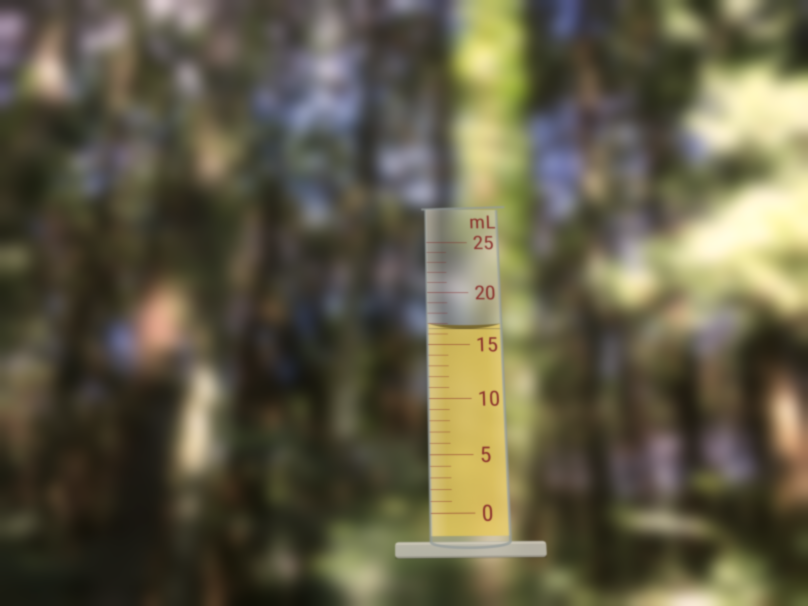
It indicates 16.5 mL
